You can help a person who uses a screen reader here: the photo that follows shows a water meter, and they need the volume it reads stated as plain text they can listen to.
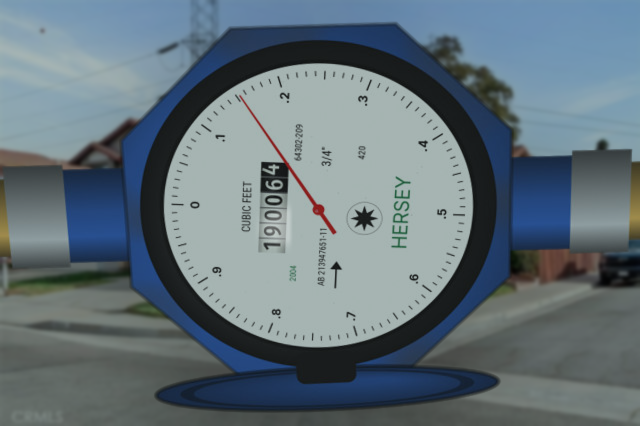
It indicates 190064.15 ft³
